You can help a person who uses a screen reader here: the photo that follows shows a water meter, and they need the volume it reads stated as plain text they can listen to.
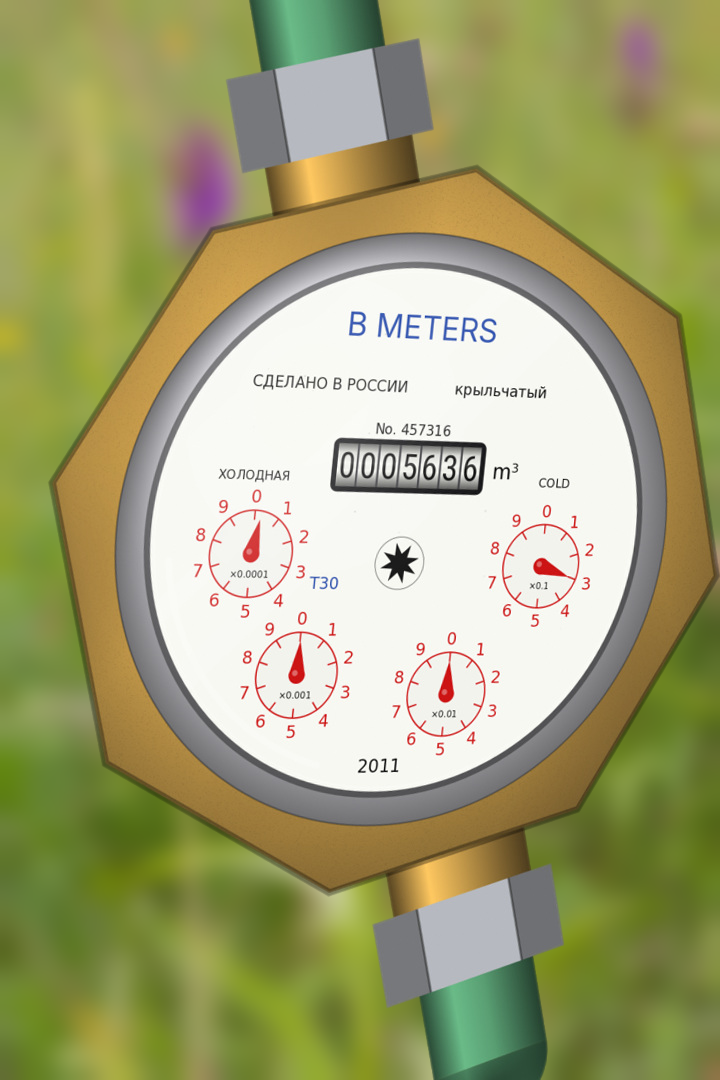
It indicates 5636.3000 m³
